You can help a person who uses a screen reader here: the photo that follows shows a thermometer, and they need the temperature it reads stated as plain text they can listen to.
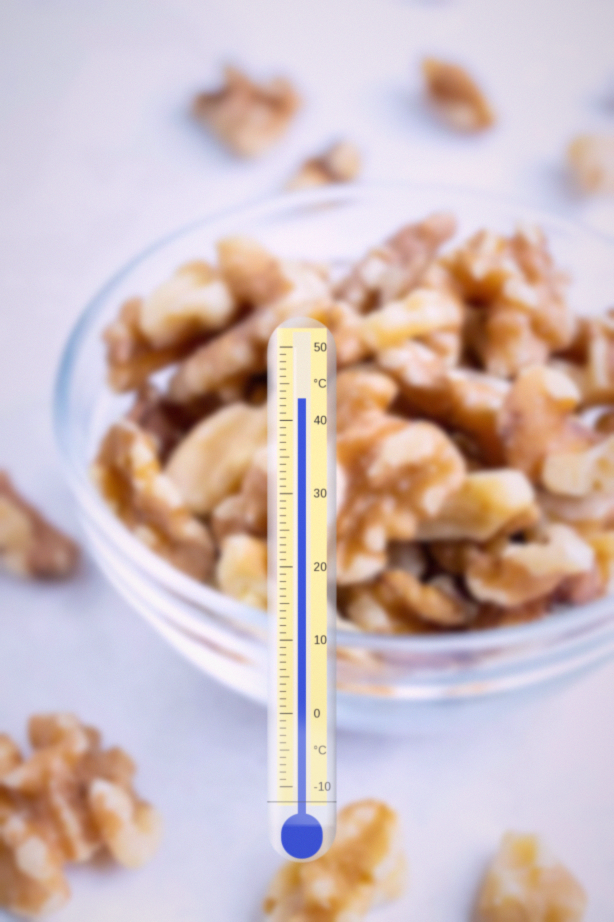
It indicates 43 °C
